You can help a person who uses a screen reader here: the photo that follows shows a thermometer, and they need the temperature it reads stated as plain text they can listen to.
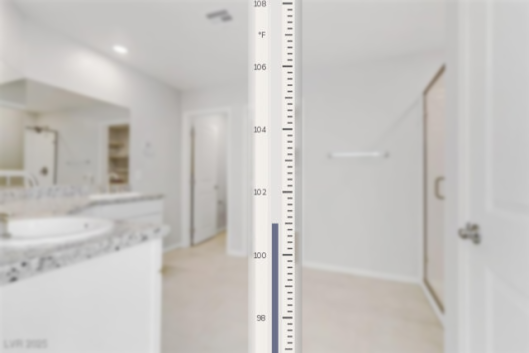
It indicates 101 °F
